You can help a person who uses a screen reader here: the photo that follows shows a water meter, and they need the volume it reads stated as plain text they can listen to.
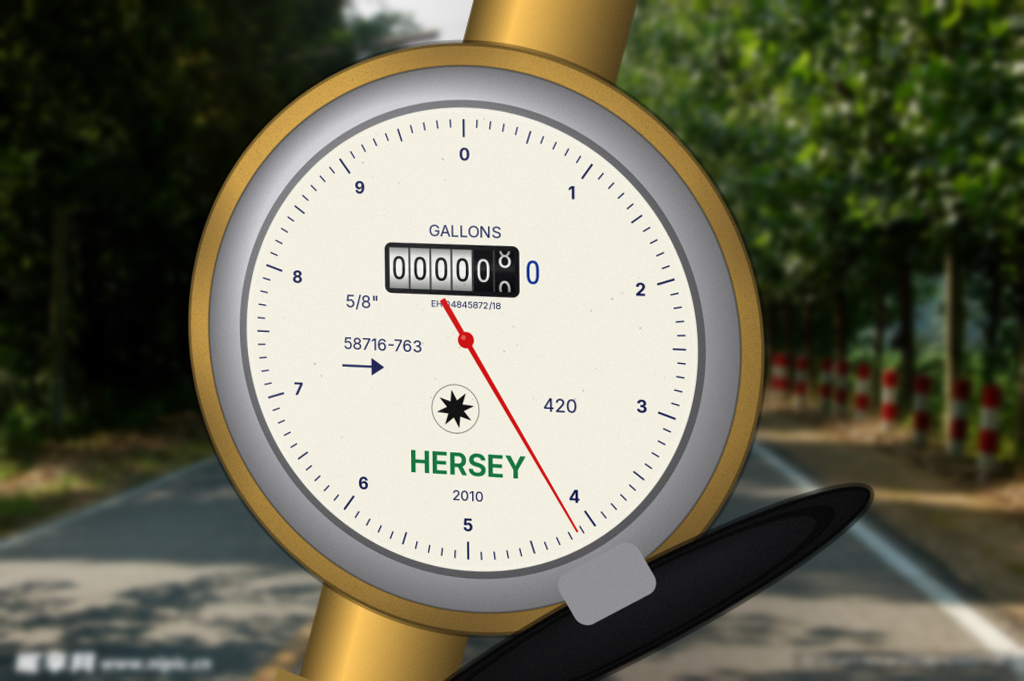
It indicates 84.1 gal
